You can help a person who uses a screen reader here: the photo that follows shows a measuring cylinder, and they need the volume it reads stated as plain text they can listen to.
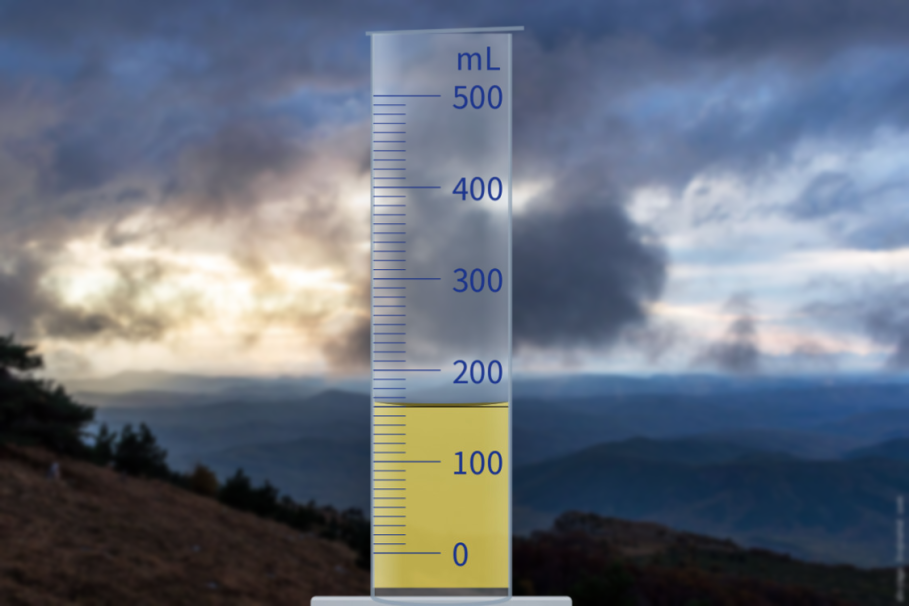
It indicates 160 mL
